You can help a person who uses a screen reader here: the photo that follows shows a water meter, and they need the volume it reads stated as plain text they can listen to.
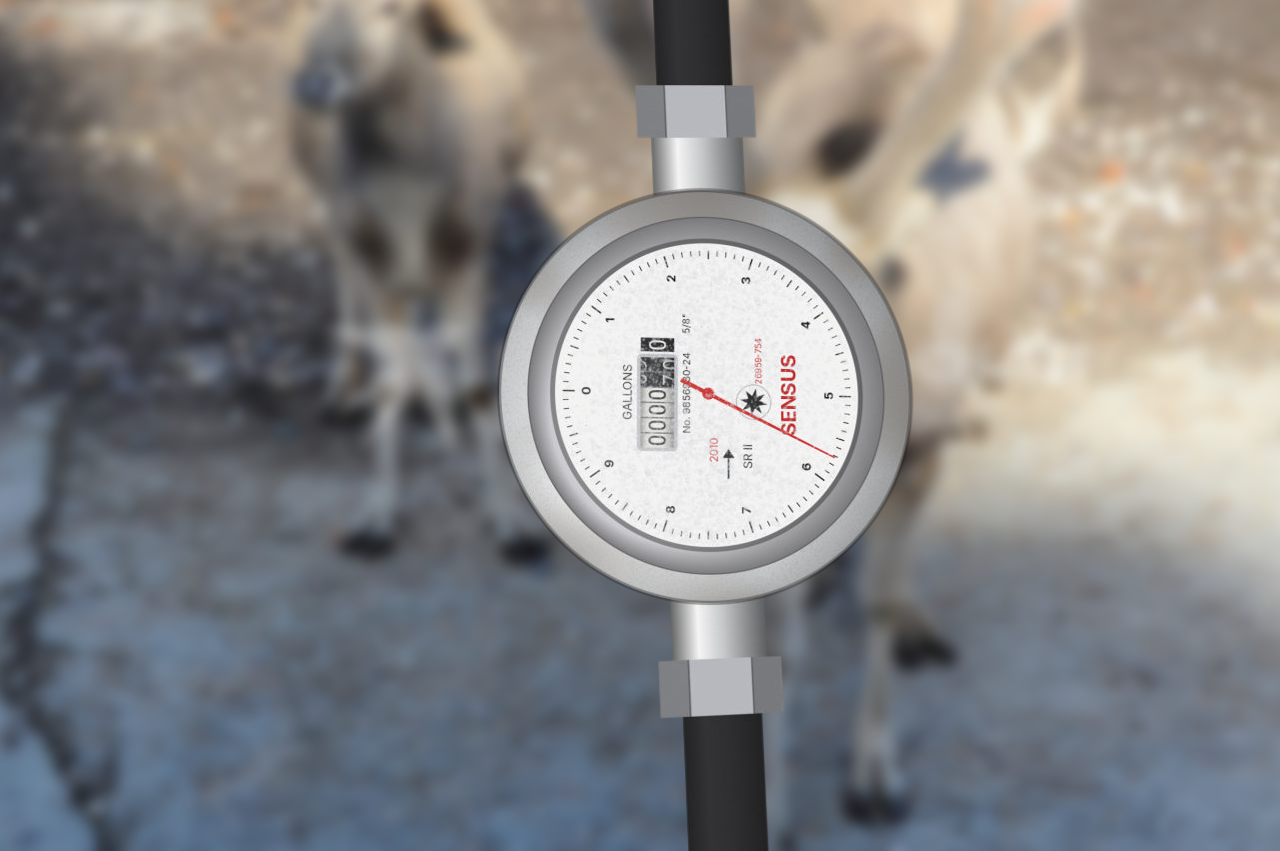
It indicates 695.7 gal
